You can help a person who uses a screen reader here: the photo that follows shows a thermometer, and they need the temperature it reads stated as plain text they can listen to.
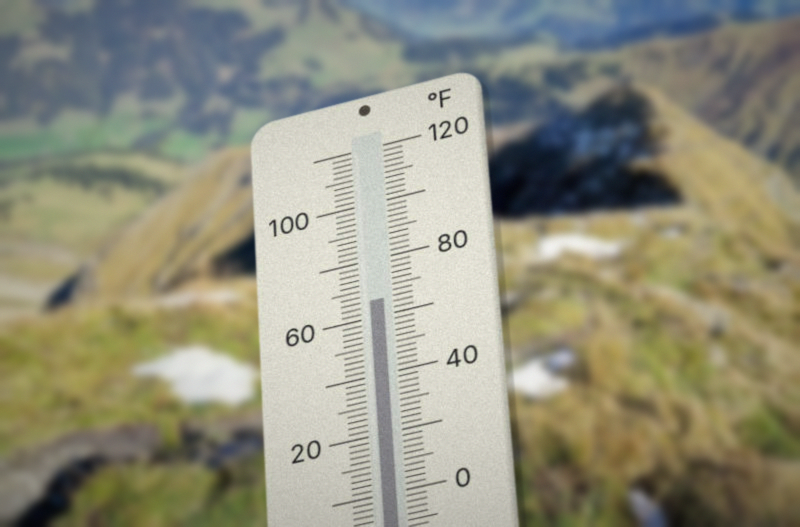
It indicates 66 °F
